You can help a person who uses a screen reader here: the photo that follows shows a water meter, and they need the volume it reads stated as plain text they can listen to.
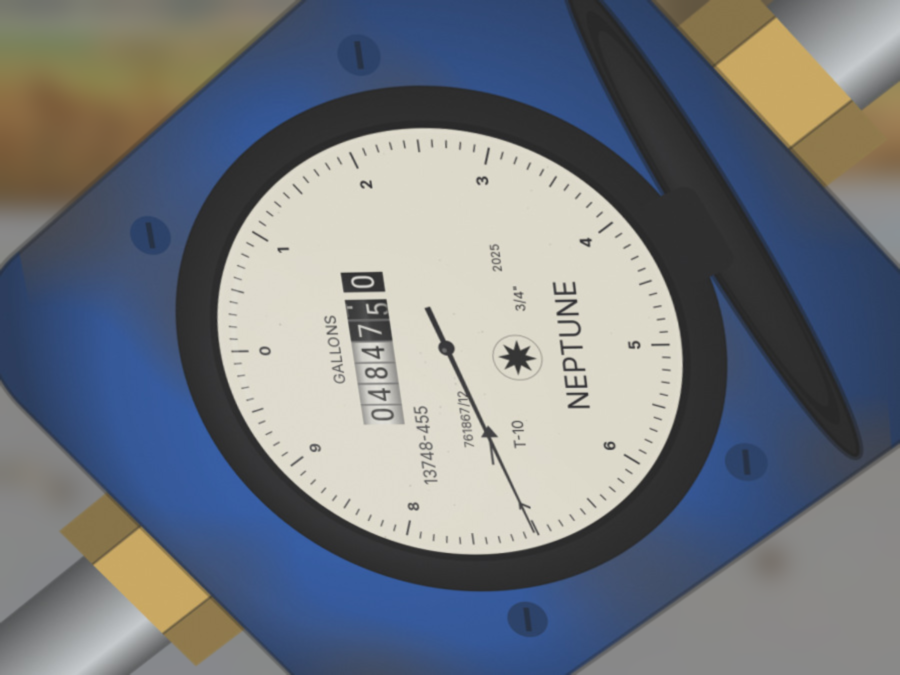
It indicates 484747.0 gal
